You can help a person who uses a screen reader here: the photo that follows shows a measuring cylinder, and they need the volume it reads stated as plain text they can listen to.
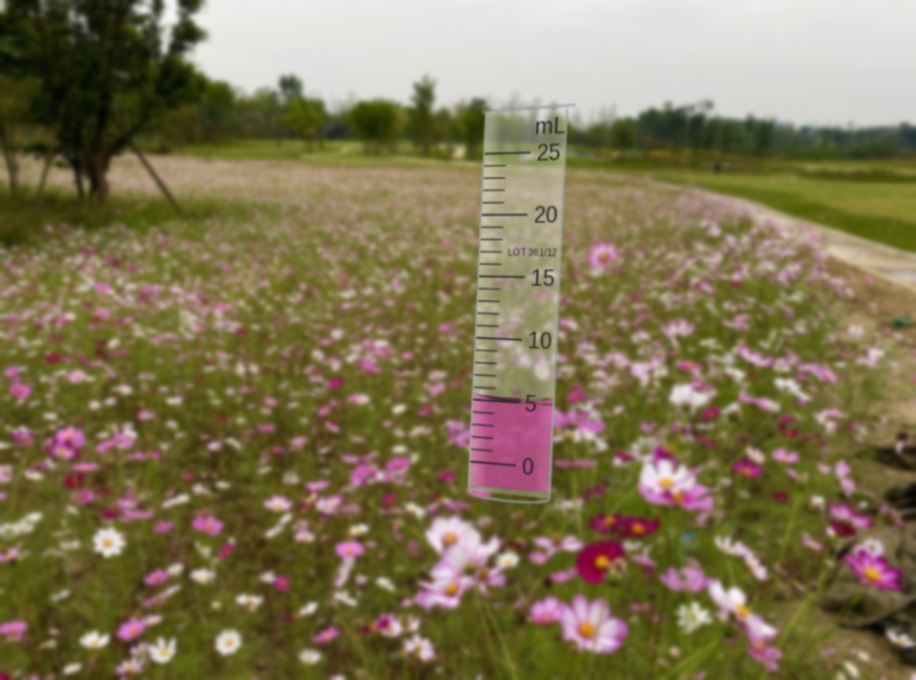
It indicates 5 mL
